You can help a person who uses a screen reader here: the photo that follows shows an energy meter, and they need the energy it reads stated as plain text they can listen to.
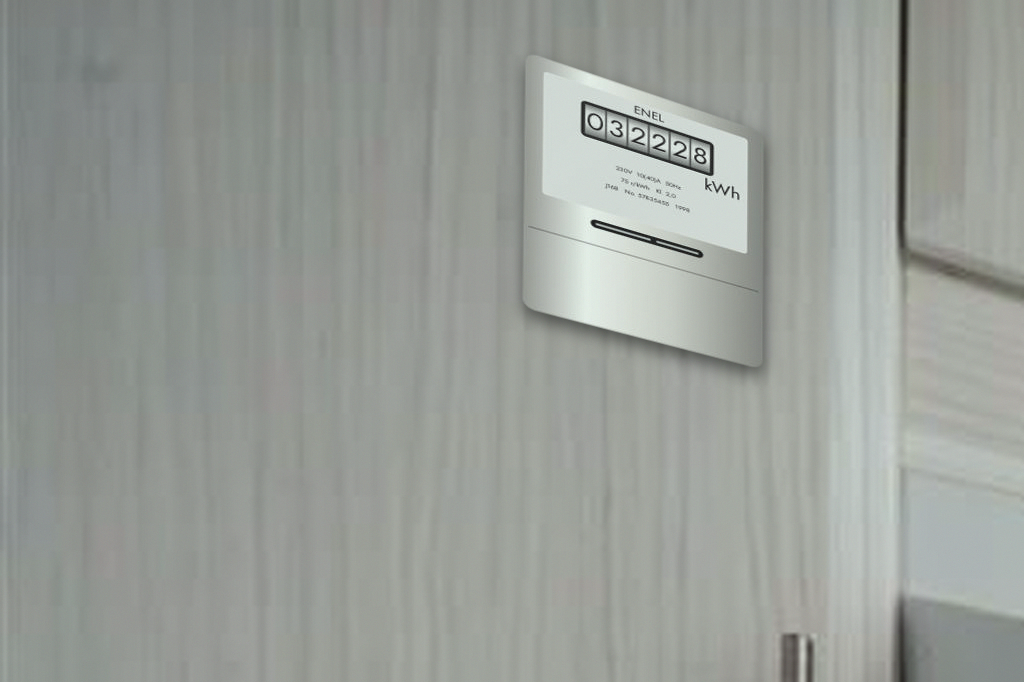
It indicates 32228 kWh
